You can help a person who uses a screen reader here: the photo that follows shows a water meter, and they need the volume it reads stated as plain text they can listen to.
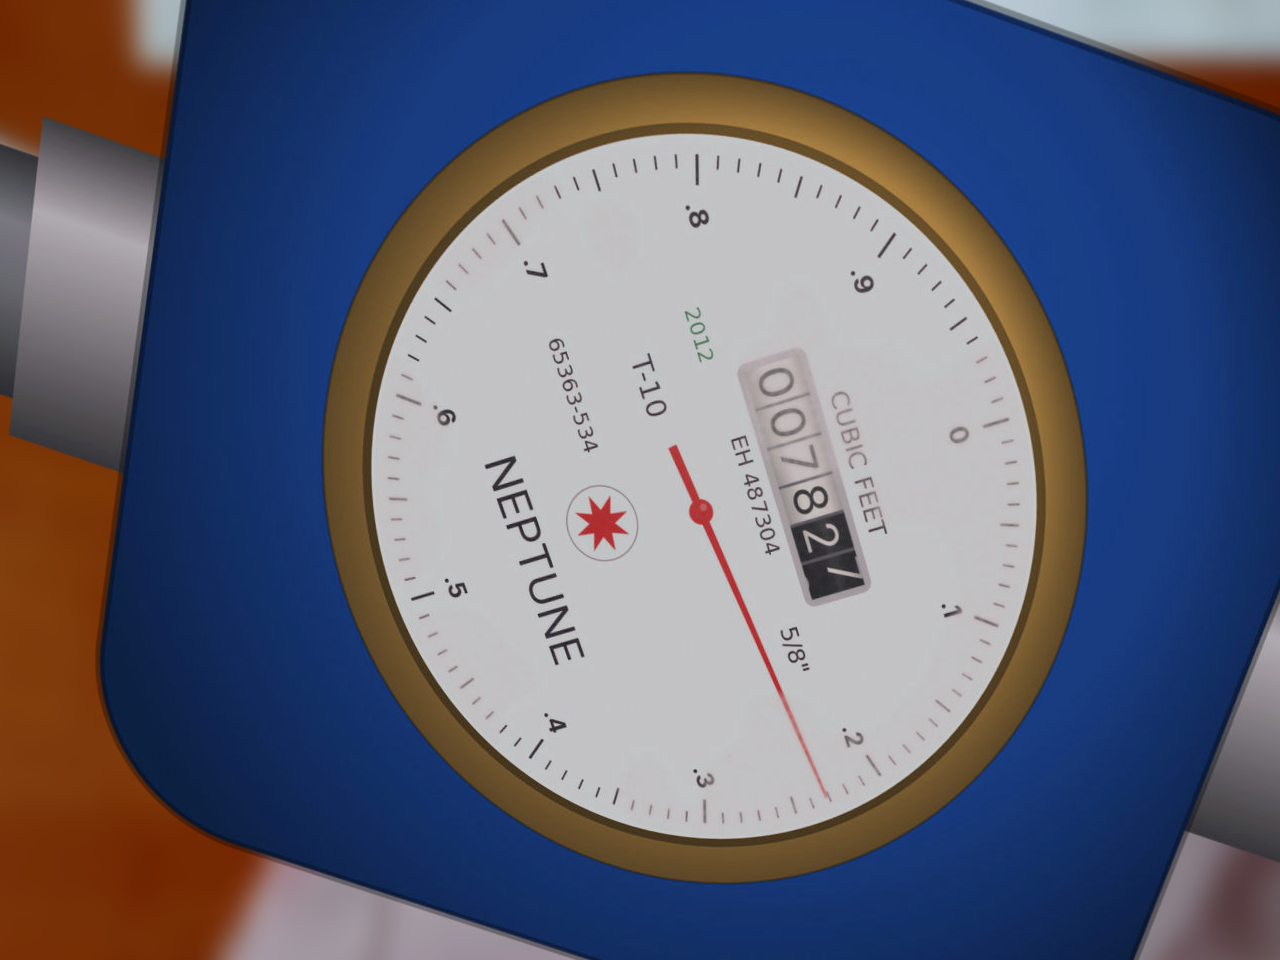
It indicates 7827.23 ft³
